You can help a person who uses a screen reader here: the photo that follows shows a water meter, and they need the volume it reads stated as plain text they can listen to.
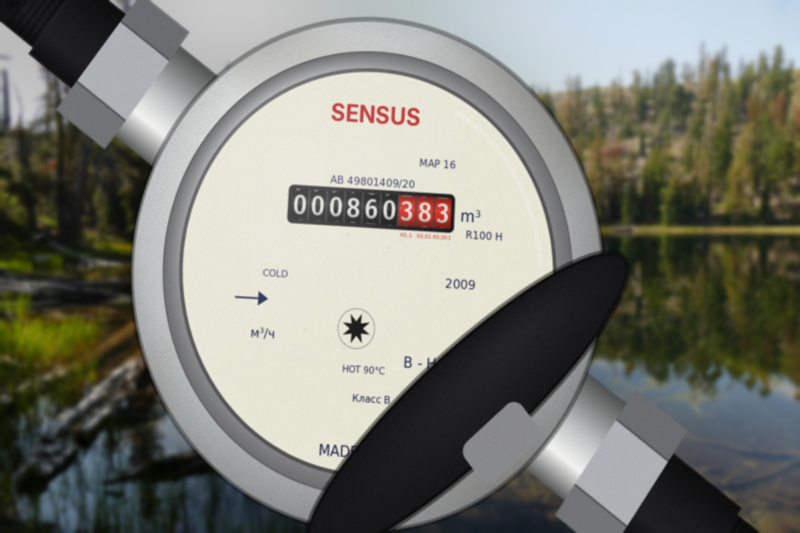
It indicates 860.383 m³
